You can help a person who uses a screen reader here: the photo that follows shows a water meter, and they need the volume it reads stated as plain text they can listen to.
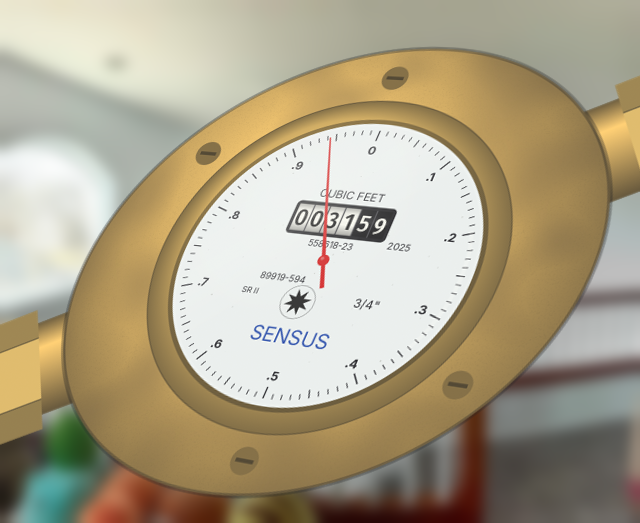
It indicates 3158.94 ft³
